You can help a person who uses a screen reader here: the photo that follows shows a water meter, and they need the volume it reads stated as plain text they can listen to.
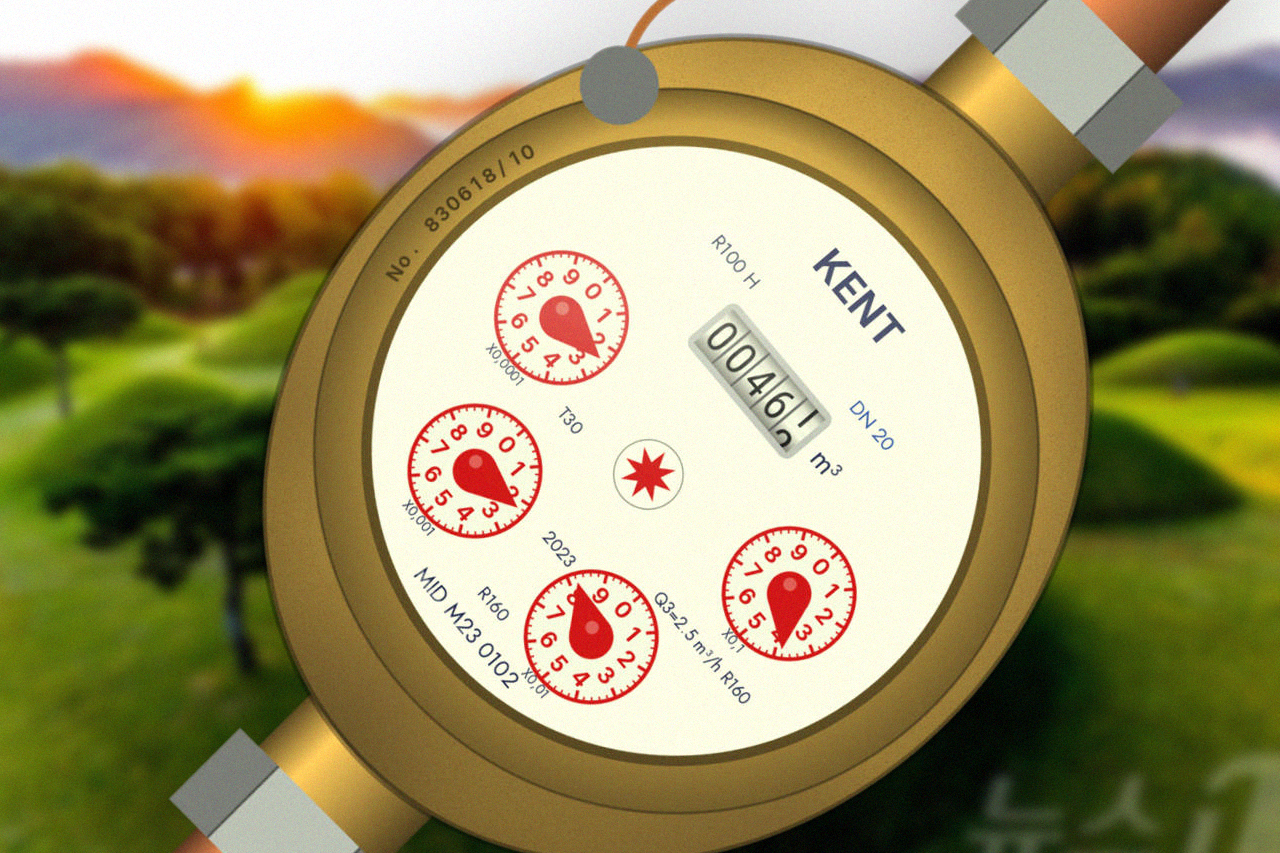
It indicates 461.3822 m³
